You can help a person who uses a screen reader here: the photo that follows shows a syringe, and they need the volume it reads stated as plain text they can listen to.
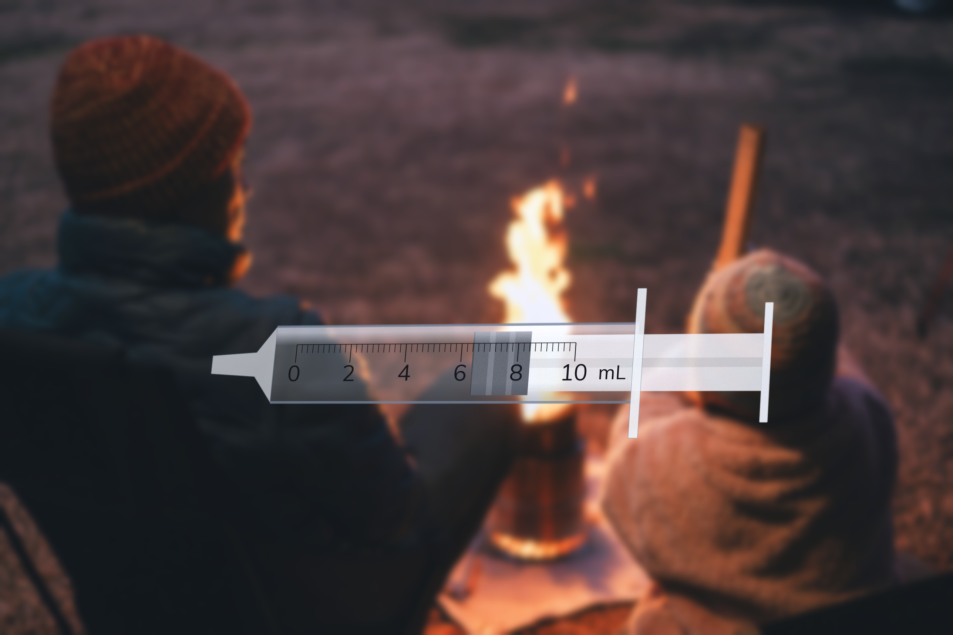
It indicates 6.4 mL
